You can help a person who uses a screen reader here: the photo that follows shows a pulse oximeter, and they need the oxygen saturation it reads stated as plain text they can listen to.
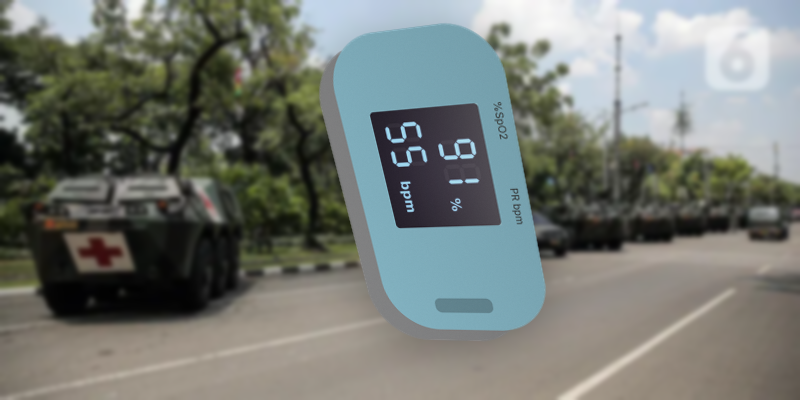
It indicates 91 %
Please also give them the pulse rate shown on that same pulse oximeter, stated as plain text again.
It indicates 55 bpm
